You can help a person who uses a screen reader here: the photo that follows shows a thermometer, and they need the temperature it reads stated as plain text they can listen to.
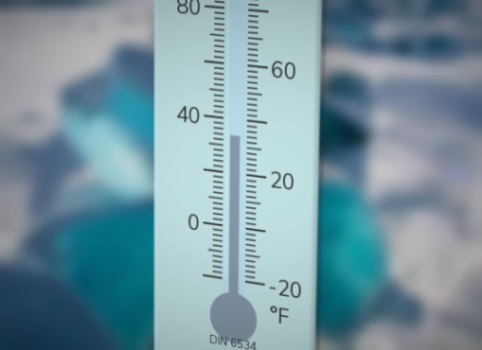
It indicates 34 °F
